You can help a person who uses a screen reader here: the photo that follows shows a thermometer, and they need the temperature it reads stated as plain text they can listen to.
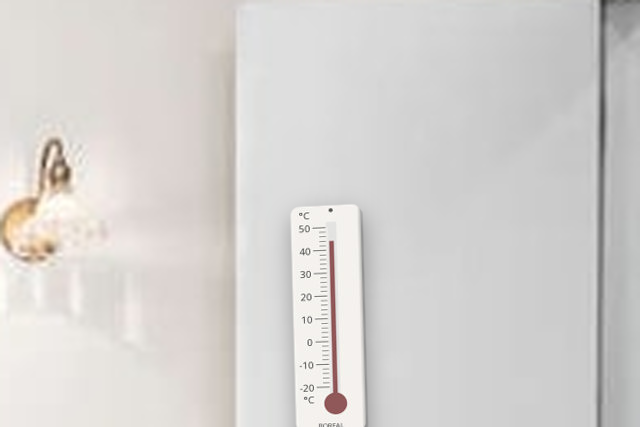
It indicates 44 °C
